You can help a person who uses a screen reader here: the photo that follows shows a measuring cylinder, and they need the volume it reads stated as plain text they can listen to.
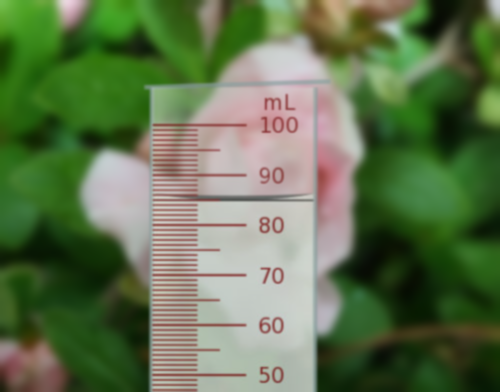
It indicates 85 mL
